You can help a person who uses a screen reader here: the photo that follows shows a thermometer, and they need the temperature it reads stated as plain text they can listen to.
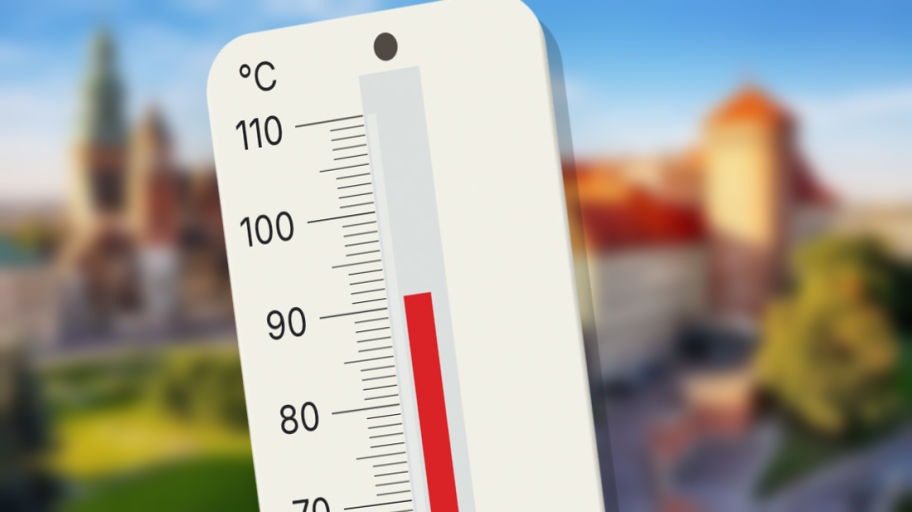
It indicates 91 °C
